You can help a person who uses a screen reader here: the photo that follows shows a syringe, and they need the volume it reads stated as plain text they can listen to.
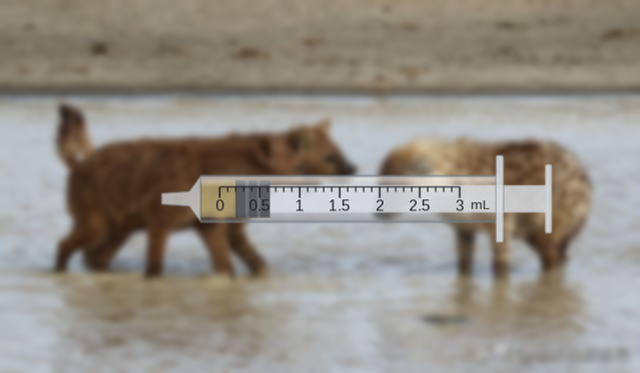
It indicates 0.2 mL
